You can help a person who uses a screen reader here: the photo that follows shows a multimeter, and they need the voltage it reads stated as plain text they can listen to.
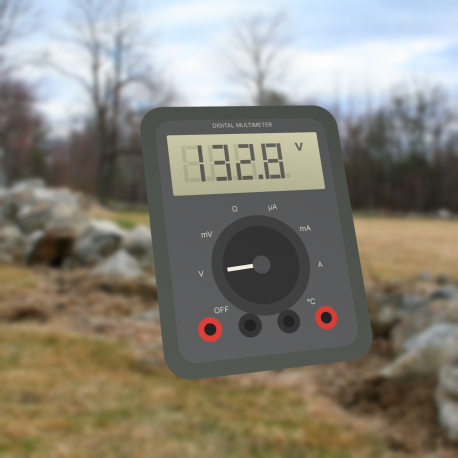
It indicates 132.8 V
